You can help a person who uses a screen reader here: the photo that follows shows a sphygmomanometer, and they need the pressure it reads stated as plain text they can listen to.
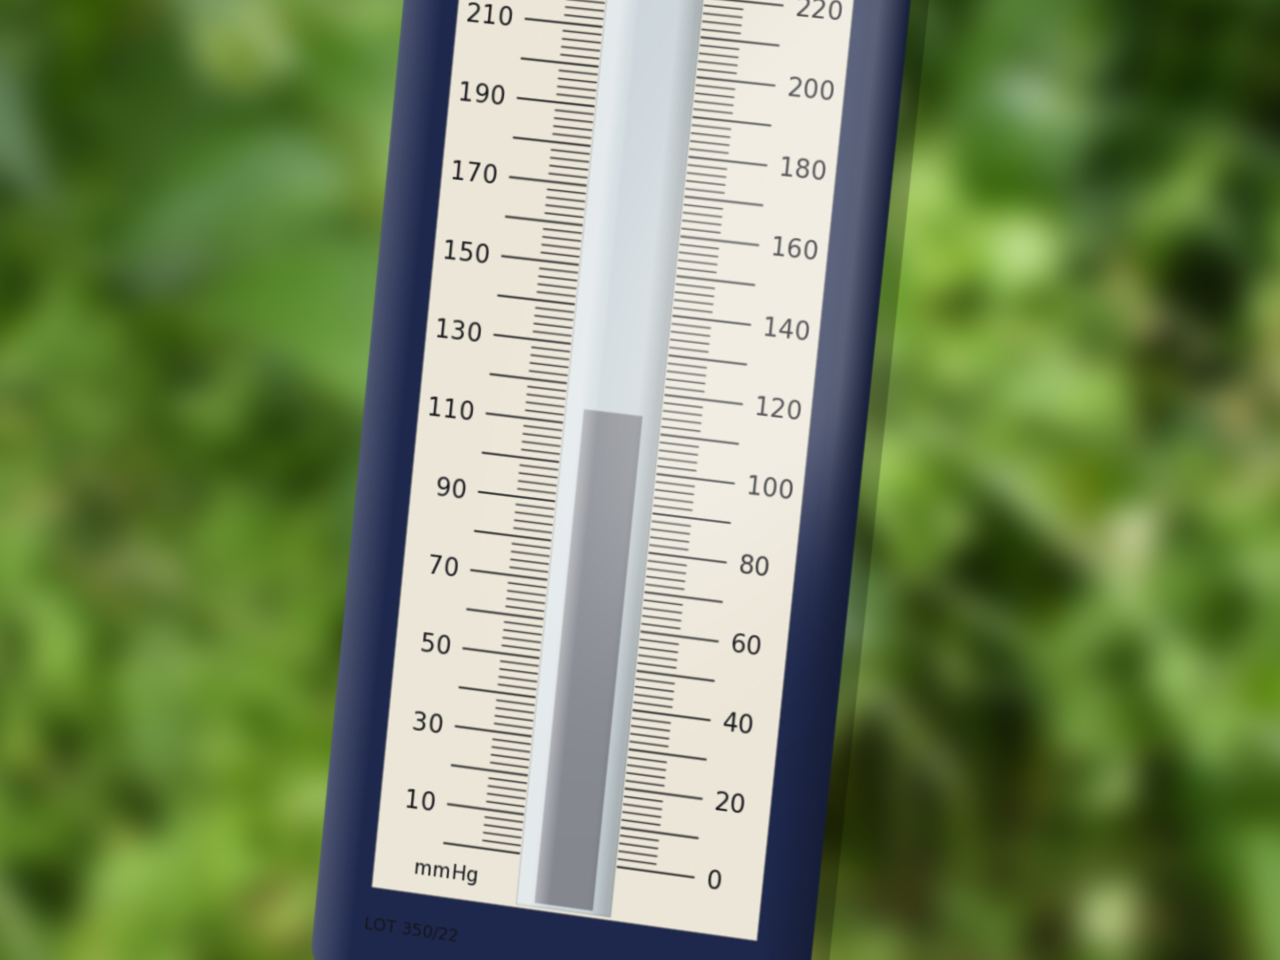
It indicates 114 mmHg
